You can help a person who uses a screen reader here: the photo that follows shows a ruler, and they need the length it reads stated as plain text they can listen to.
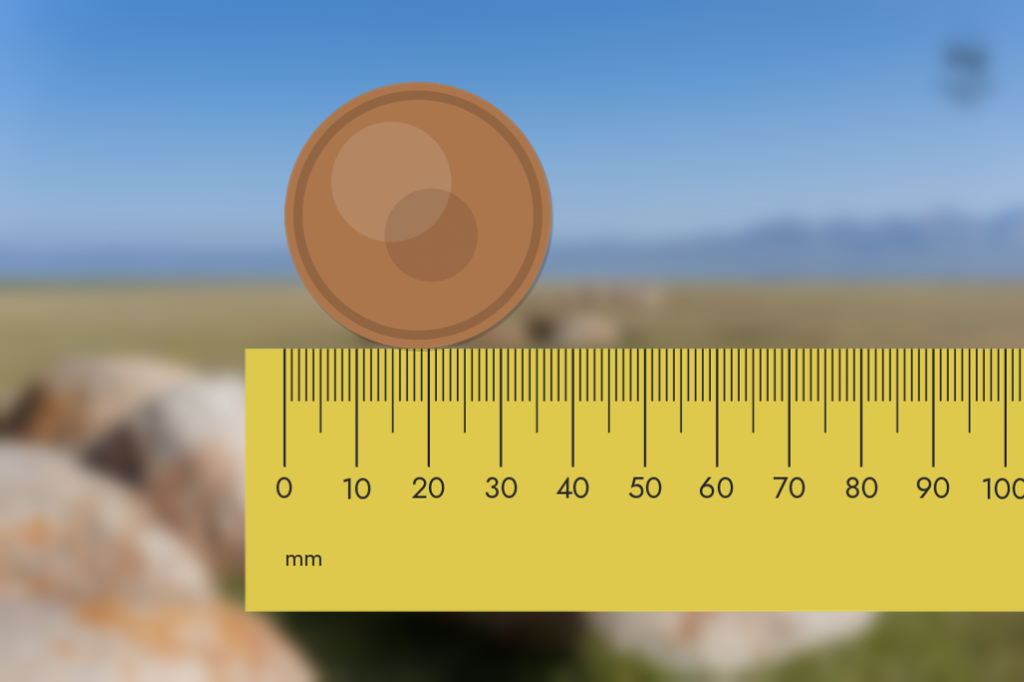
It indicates 37 mm
